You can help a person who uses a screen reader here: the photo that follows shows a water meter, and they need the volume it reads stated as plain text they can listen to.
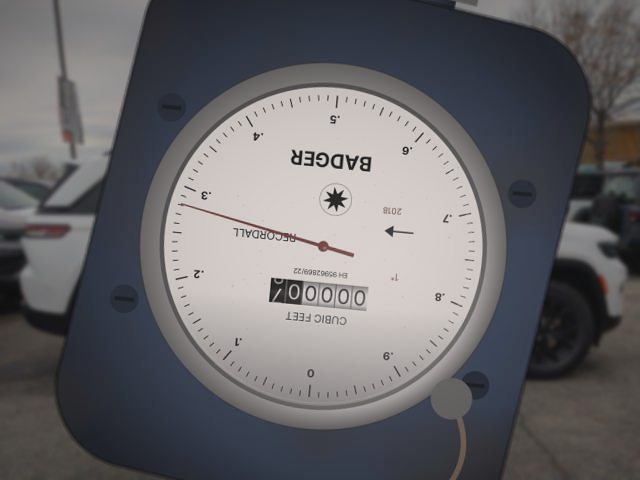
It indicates 7.28 ft³
